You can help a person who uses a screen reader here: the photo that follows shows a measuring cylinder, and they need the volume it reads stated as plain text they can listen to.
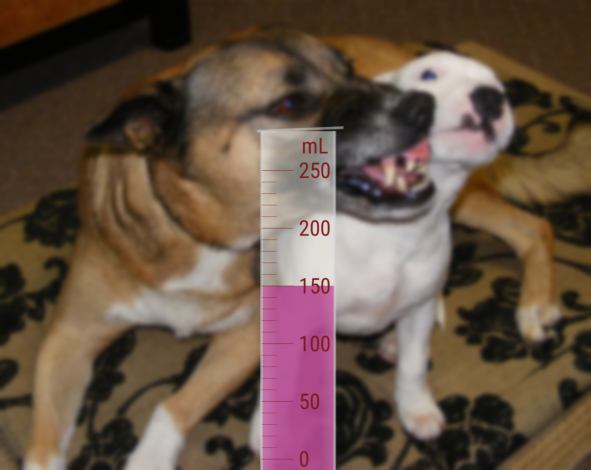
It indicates 150 mL
